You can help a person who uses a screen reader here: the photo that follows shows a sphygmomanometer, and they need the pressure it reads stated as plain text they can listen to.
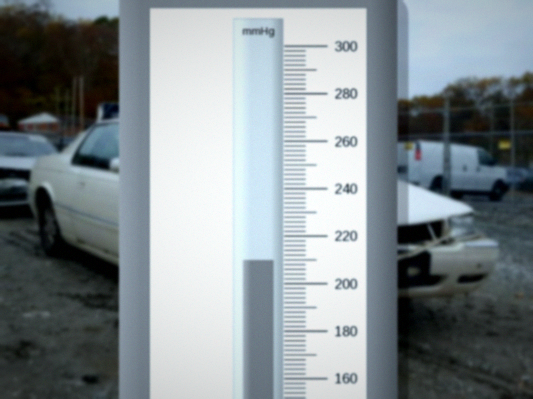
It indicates 210 mmHg
